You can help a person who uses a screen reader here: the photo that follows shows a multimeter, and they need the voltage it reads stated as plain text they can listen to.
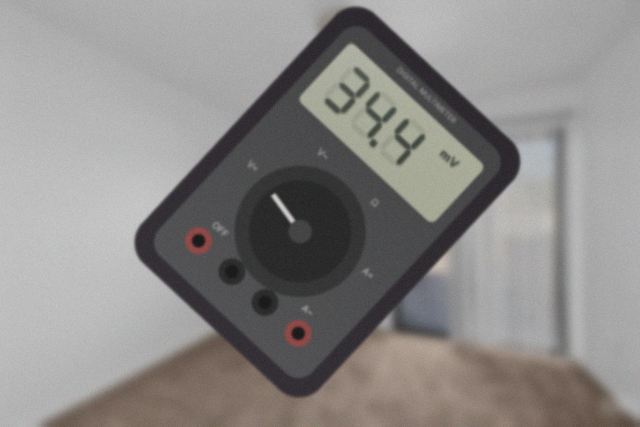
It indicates 34.4 mV
